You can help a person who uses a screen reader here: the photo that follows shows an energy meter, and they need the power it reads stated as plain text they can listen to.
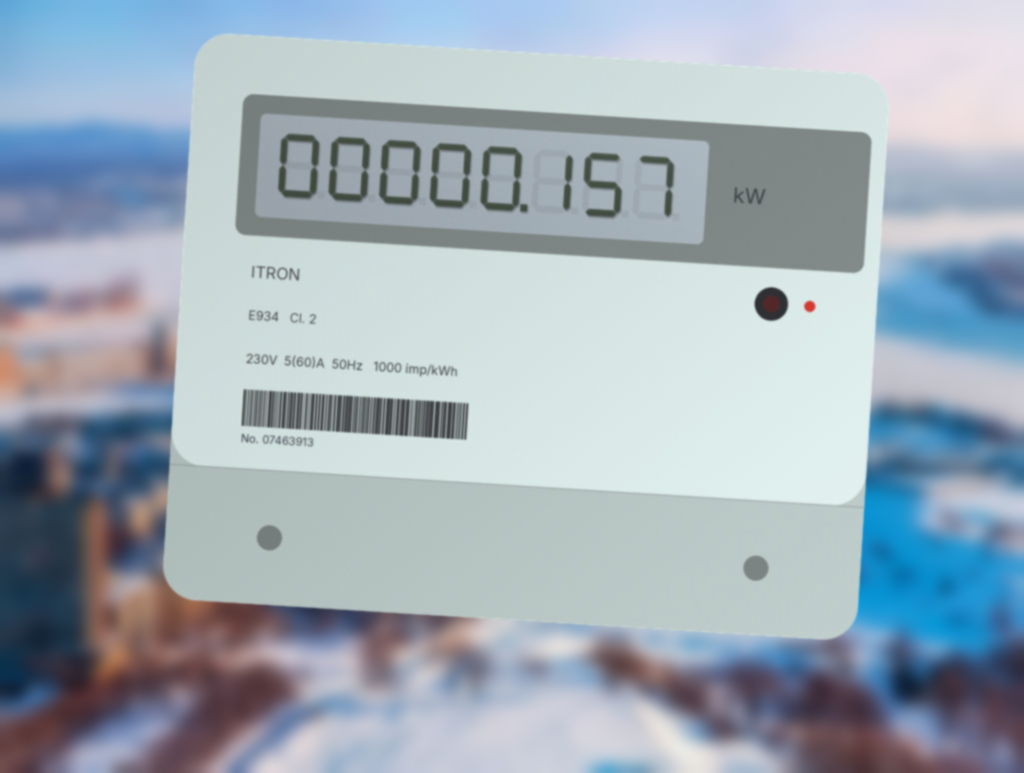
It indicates 0.157 kW
